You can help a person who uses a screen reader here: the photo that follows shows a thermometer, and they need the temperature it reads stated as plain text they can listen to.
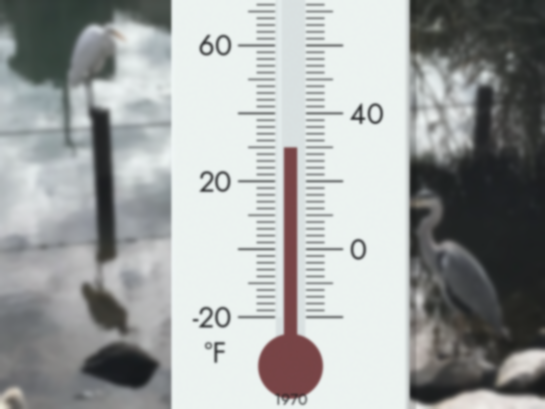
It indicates 30 °F
